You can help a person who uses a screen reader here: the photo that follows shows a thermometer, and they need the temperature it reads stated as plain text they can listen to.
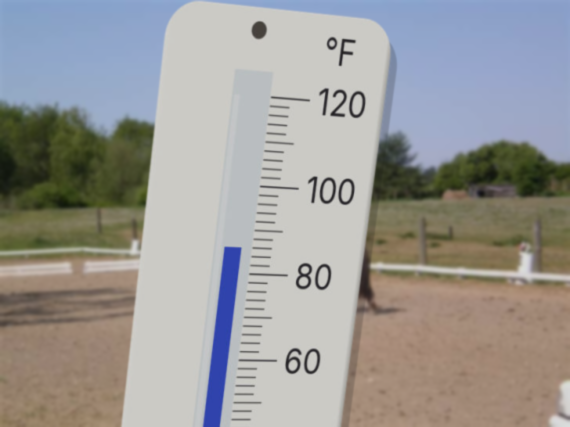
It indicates 86 °F
